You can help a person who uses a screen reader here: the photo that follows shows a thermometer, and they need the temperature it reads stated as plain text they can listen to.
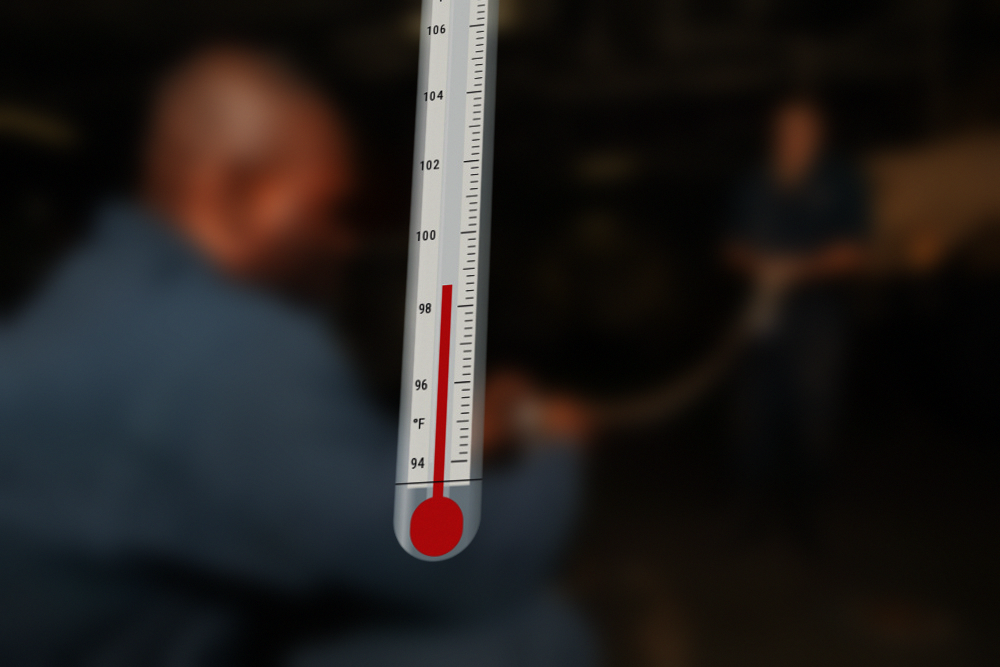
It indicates 98.6 °F
